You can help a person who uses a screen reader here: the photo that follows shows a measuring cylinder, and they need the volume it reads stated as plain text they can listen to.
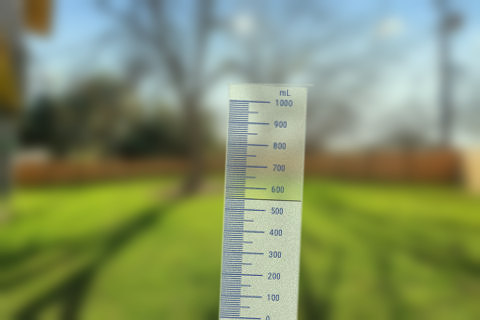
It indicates 550 mL
